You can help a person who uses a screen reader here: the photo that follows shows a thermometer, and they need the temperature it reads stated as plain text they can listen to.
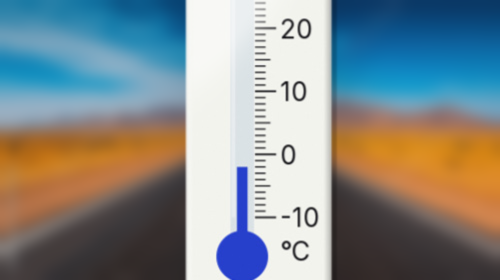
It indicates -2 °C
